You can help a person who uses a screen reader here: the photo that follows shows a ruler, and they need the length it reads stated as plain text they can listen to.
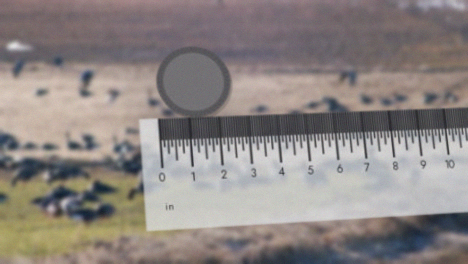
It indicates 2.5 in
